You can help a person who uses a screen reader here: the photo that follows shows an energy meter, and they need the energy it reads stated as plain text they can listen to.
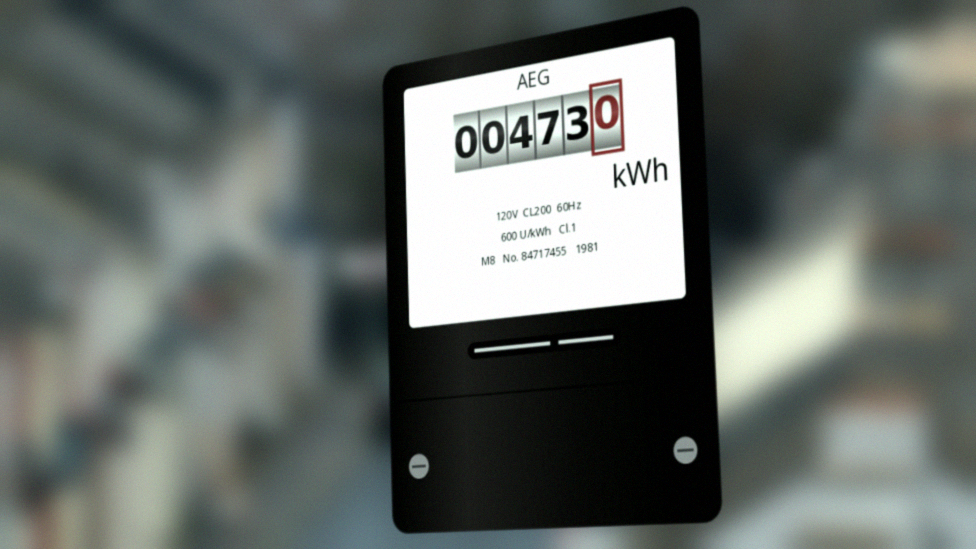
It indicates 473.0 kWh
